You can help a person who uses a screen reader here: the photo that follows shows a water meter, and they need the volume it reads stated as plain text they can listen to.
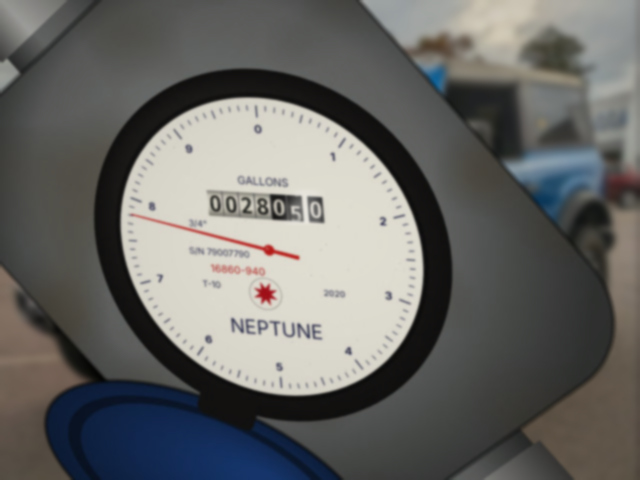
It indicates 28047.8 gal
